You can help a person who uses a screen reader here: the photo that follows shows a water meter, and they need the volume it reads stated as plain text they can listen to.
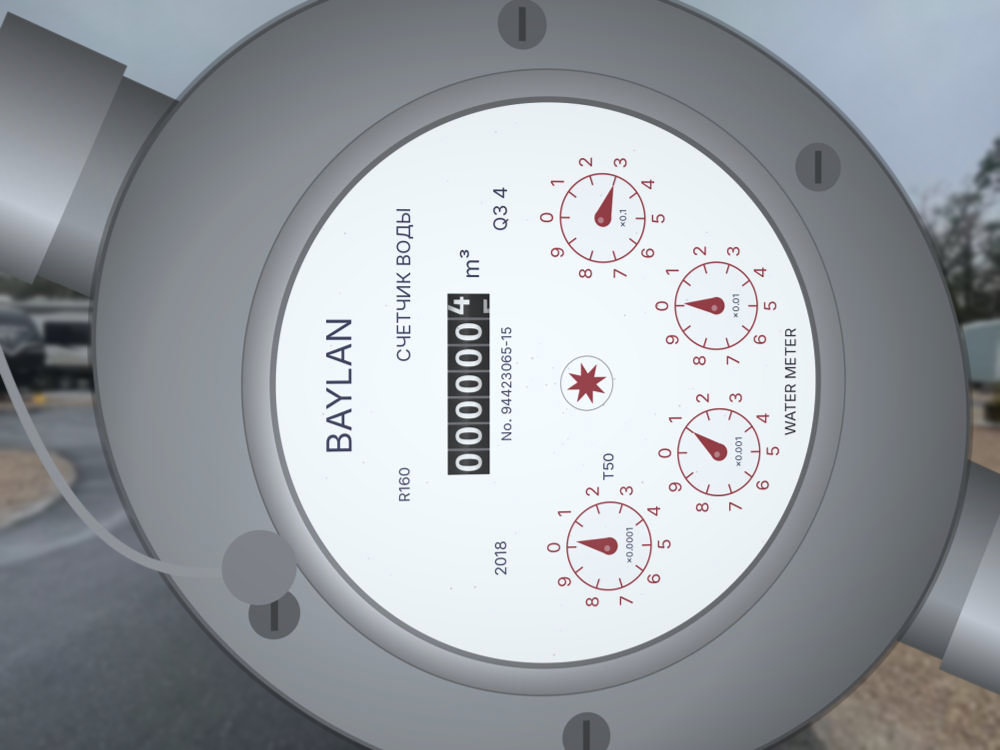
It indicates 4.3010 m³
